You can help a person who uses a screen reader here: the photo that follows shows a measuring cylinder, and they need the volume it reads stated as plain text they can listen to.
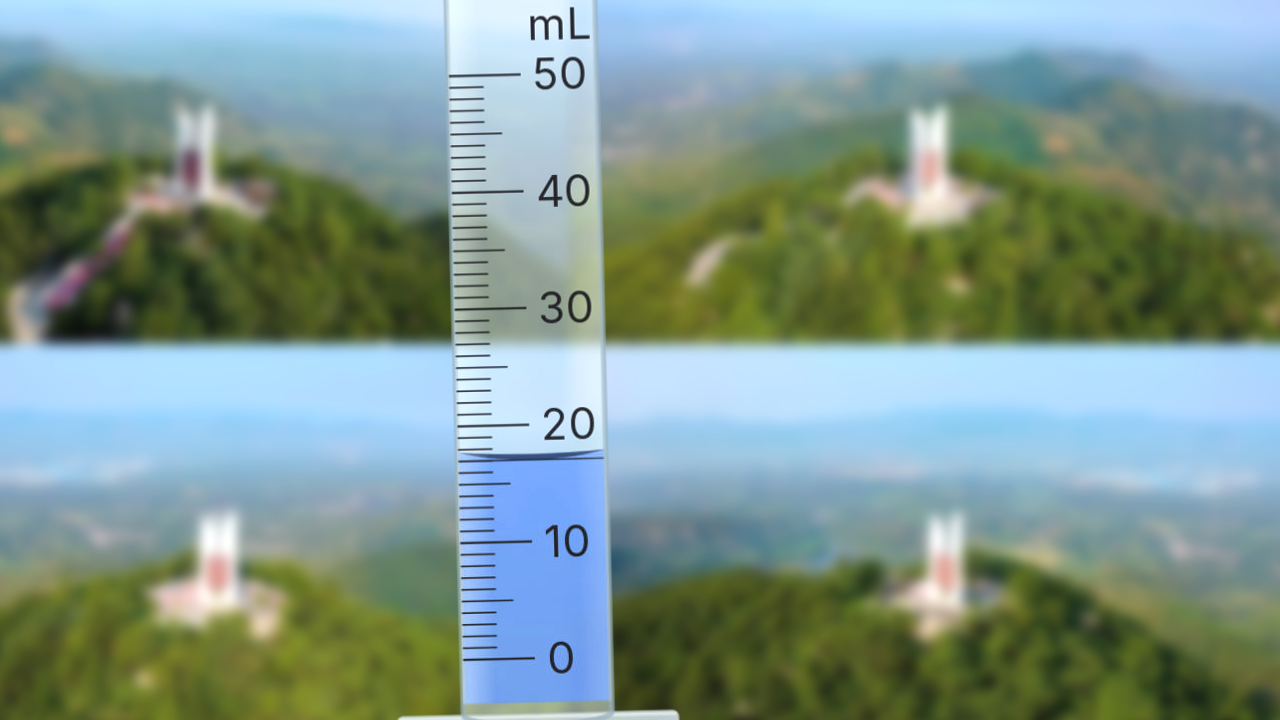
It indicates 17 mL
